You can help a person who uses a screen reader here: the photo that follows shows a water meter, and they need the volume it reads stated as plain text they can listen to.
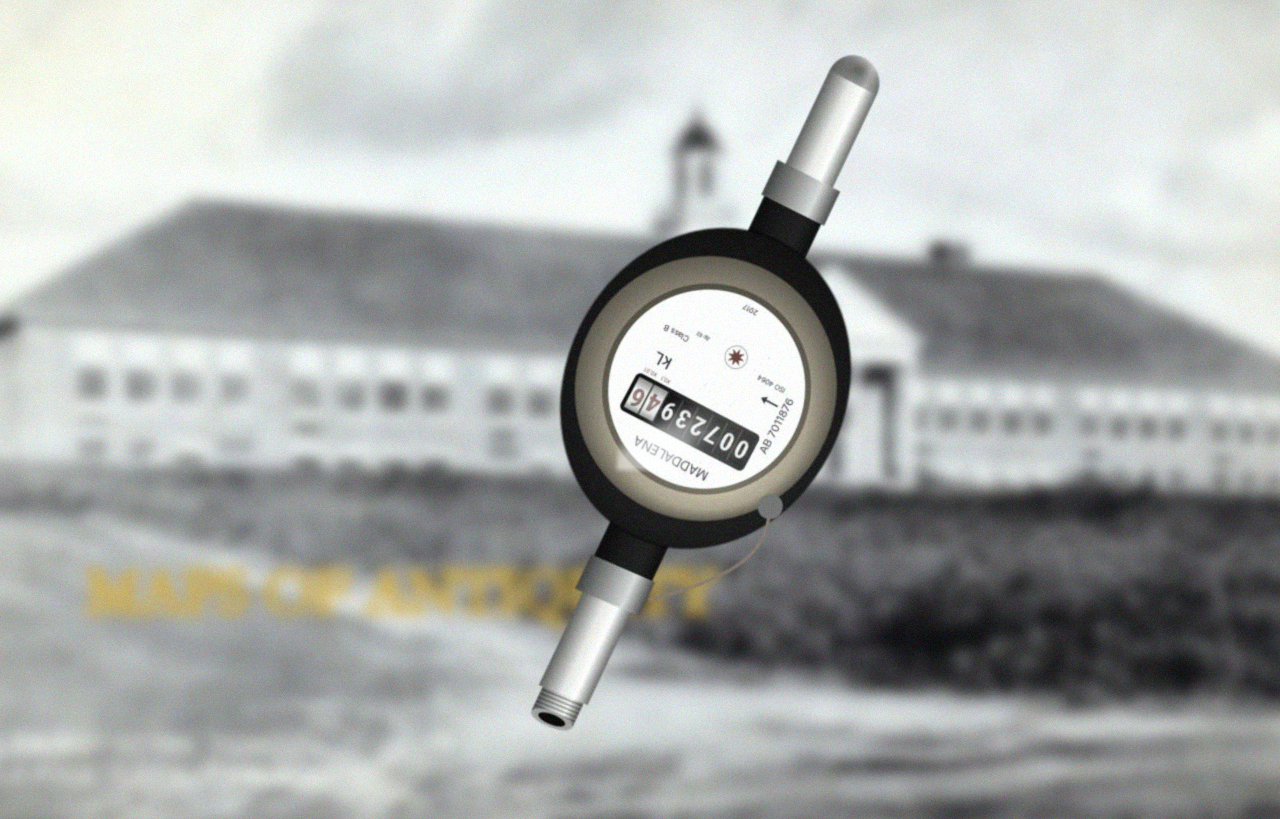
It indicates 7239.46 kL
